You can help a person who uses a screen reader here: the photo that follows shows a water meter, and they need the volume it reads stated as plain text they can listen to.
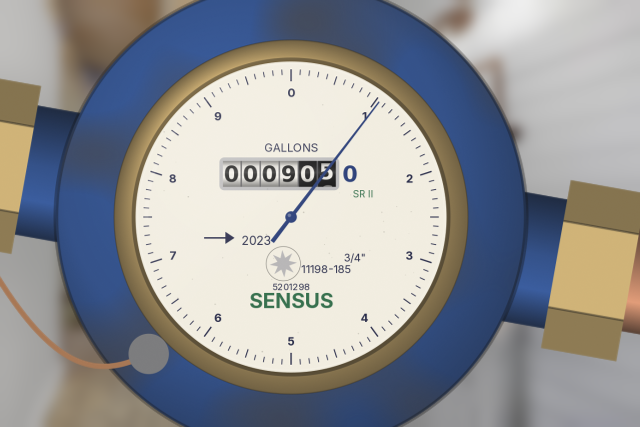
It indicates 9051.0 gal
